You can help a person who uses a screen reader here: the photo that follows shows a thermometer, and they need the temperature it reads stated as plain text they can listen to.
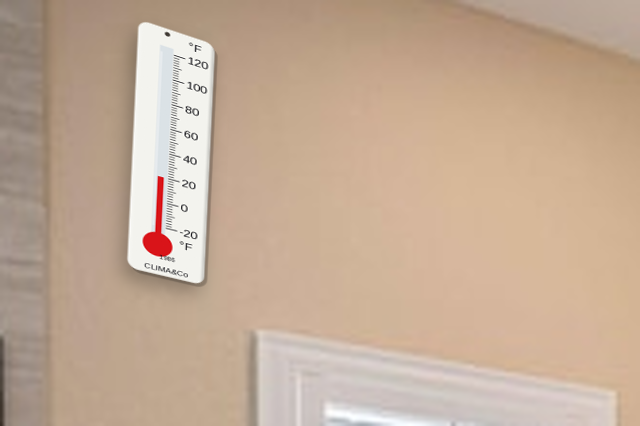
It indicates 20 °F
